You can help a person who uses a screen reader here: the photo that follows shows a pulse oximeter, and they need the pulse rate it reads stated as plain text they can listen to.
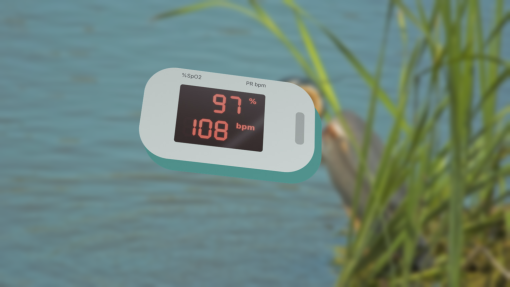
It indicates 108 bpm
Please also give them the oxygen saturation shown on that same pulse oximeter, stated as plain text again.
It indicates 97 %
